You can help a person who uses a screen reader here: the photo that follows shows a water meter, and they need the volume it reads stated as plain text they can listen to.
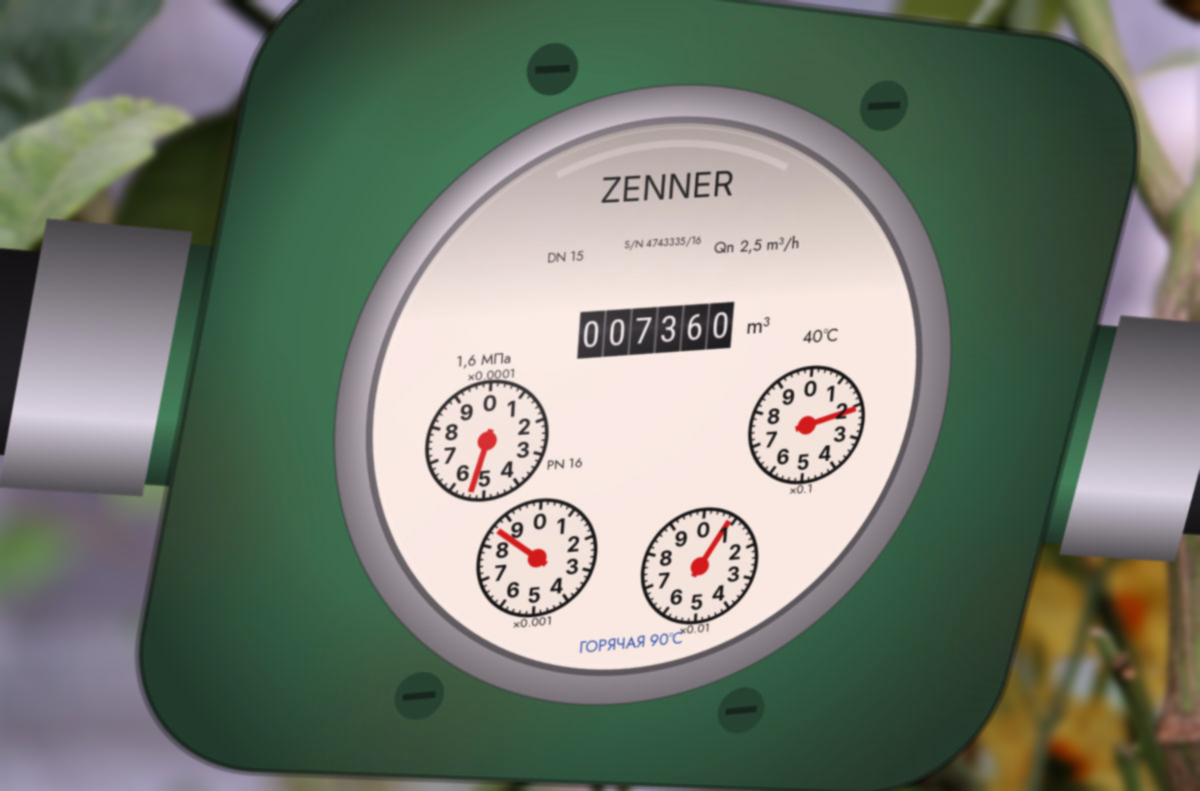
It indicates 7360.2085 m³
